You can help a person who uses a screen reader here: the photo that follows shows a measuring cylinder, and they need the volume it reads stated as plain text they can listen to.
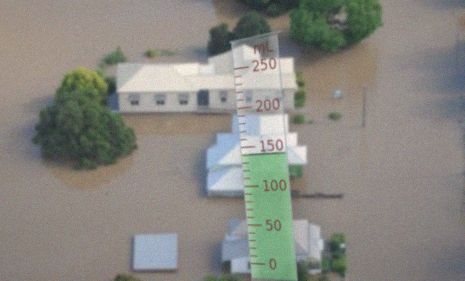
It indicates 140 mL
